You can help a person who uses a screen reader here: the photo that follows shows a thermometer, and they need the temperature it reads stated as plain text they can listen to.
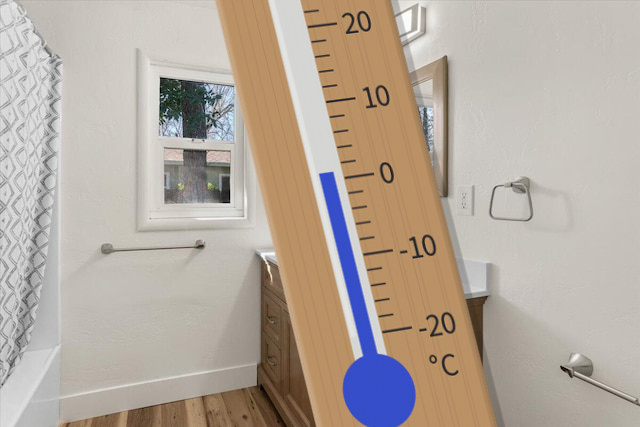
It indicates 1 °C
